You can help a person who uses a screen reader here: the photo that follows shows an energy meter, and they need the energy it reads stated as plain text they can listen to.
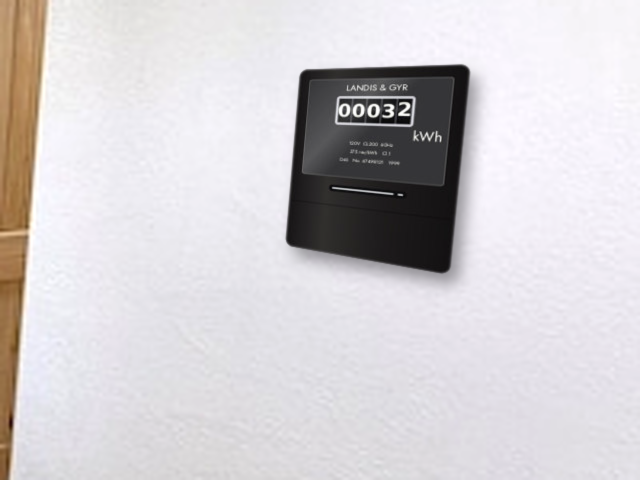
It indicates 32 kWh
